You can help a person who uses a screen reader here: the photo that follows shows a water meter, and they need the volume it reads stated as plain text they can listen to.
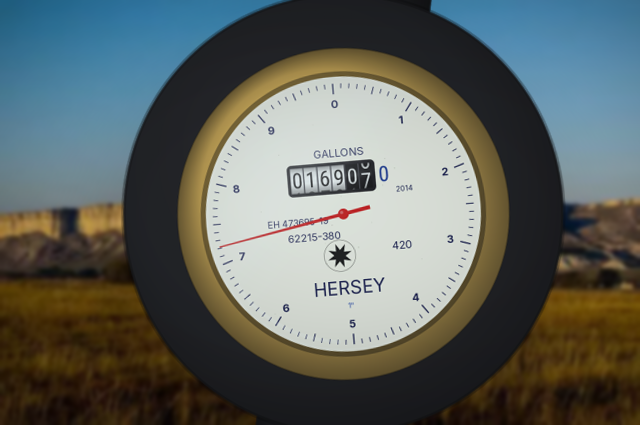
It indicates 169067.2 gal
